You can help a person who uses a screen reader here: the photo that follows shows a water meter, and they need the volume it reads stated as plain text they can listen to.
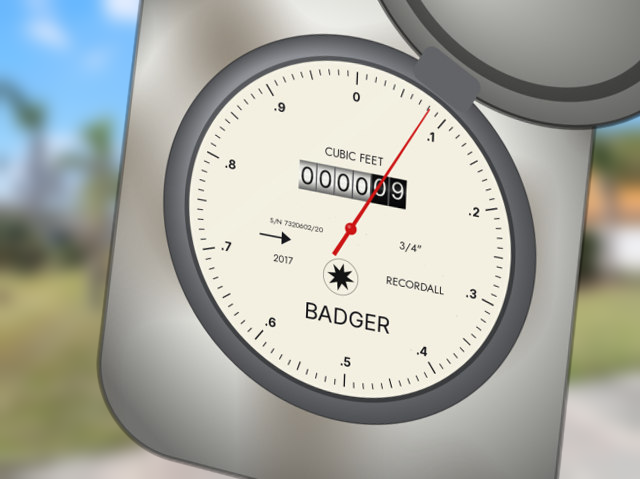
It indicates 9.08 ft³
